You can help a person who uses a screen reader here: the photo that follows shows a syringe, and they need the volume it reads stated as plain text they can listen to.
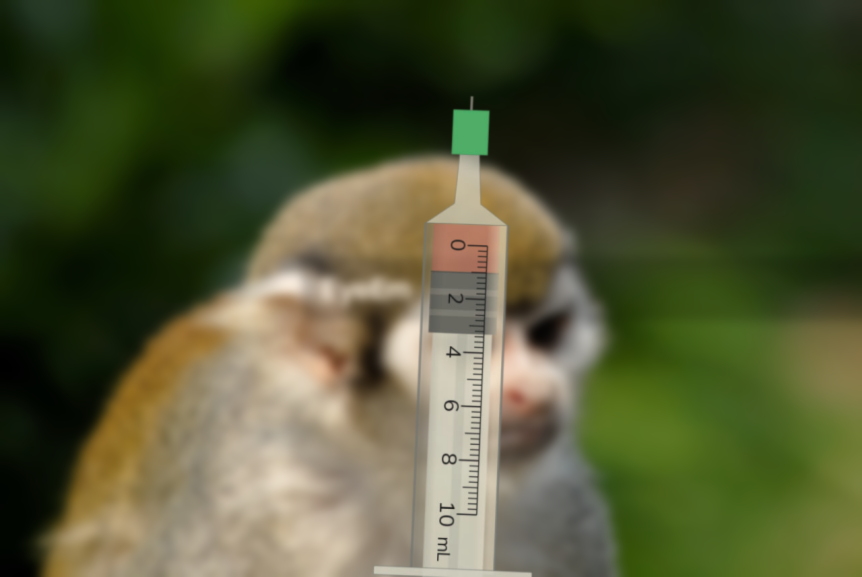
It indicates 1 mL
